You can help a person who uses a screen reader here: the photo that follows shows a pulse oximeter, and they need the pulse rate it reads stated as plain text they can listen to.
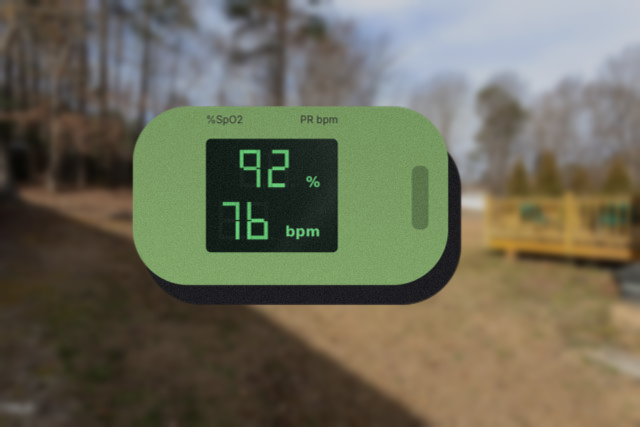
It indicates 76 bpm
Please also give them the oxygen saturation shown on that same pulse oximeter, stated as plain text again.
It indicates 92 %
